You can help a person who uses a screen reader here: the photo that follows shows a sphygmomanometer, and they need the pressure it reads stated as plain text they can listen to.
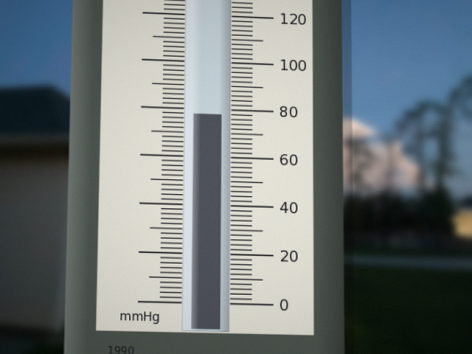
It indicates 78 mmHg
